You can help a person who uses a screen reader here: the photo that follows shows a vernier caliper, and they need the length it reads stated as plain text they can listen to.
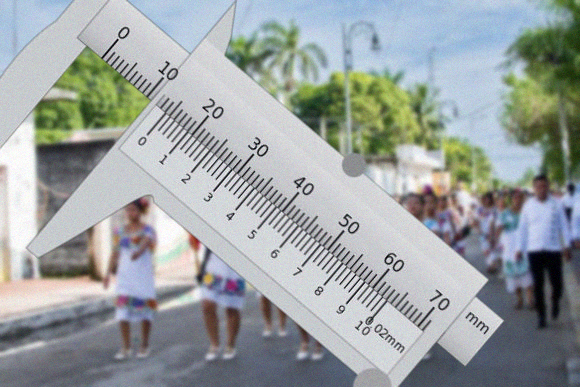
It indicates 14.2 mm
